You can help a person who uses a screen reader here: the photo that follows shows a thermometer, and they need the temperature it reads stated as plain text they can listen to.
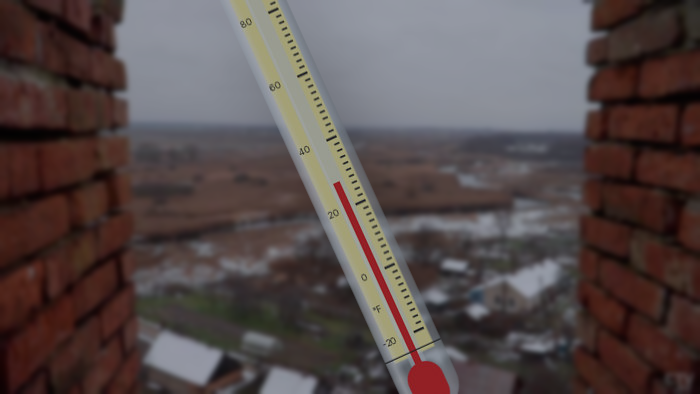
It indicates 28 °F
